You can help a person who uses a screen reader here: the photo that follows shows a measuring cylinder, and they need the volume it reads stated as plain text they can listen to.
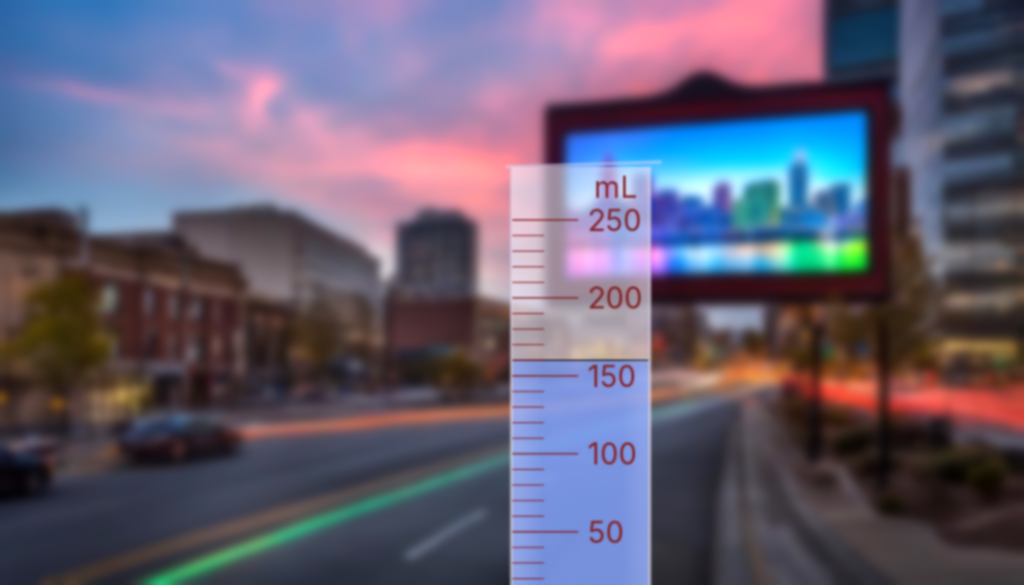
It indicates 160 mL
